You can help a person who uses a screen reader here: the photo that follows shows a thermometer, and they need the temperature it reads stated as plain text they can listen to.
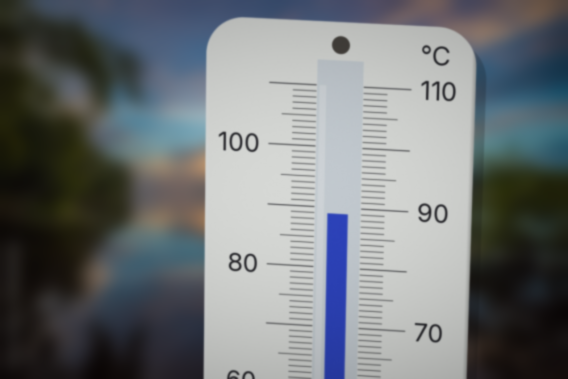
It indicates 89 °C
